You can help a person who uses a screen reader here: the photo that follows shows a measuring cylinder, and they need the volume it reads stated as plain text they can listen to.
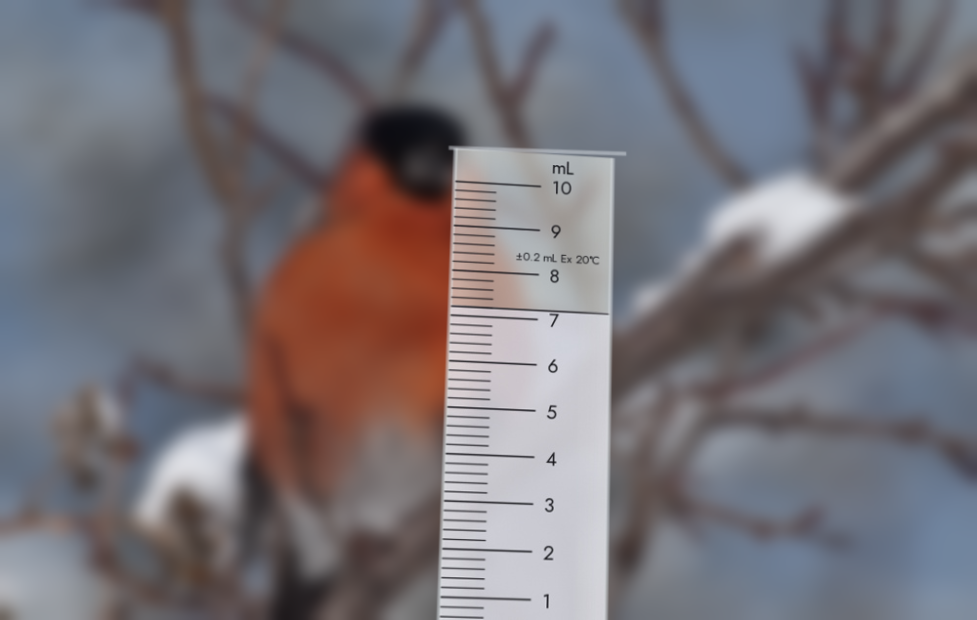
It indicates 7.2 mL
